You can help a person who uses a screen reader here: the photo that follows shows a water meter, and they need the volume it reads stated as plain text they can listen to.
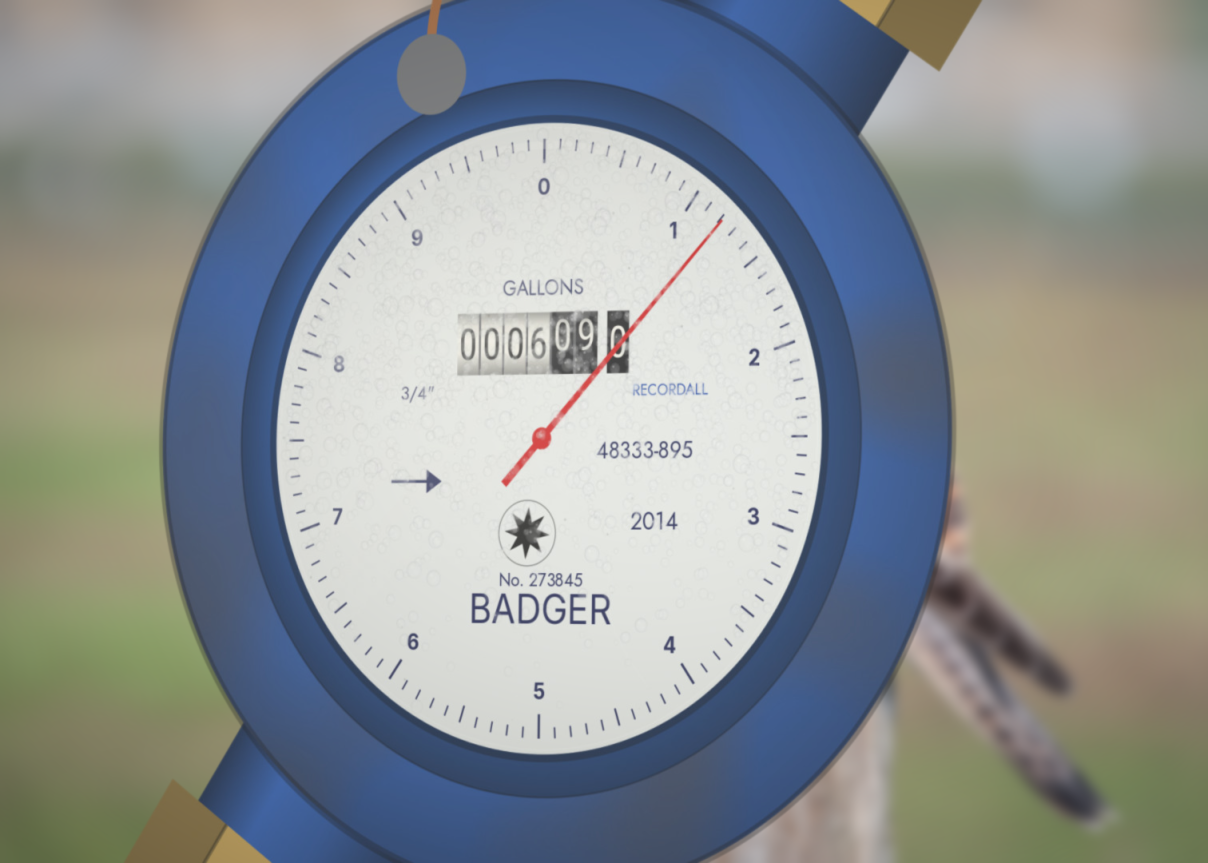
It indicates 6091.2 gal
